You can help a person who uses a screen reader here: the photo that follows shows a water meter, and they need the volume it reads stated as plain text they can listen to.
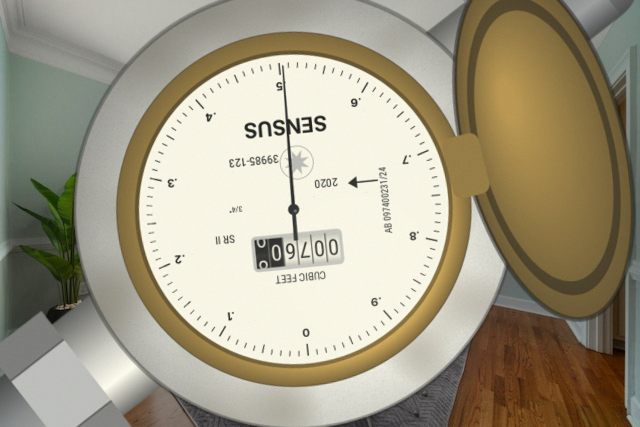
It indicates 7608.50 ft³
